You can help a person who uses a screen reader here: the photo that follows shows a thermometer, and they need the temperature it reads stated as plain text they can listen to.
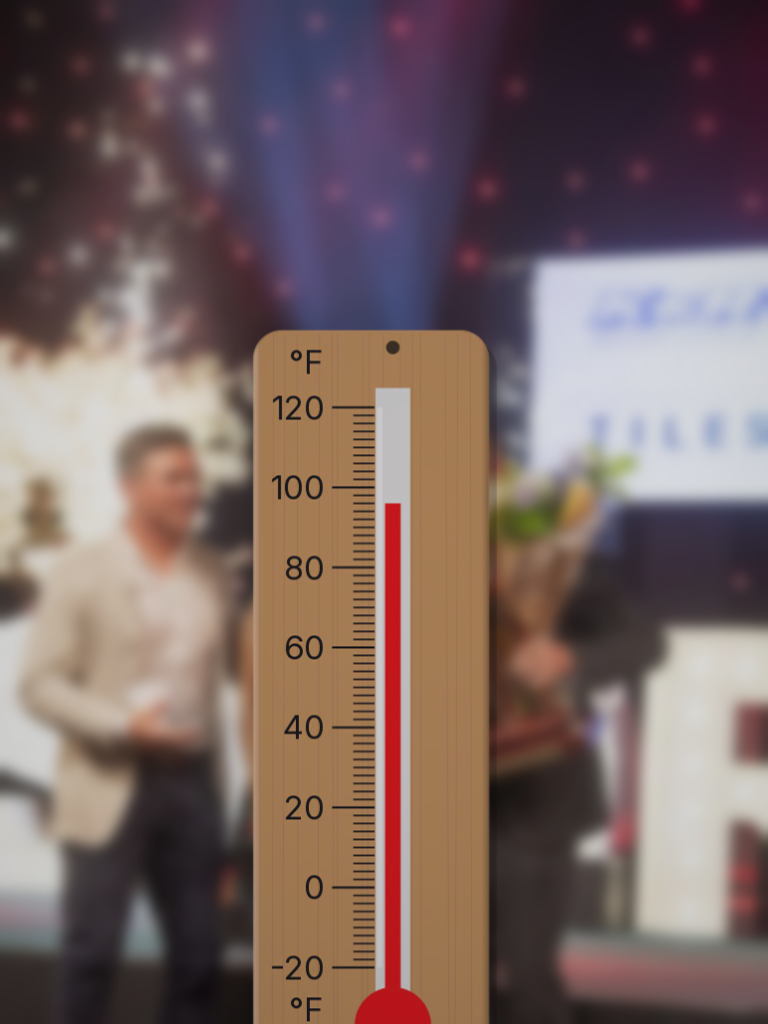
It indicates 96 °F
